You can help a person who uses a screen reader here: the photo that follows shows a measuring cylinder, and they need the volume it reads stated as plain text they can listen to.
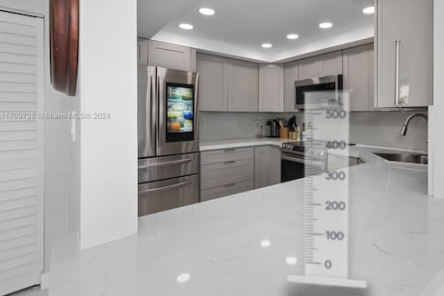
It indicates 100 mL
